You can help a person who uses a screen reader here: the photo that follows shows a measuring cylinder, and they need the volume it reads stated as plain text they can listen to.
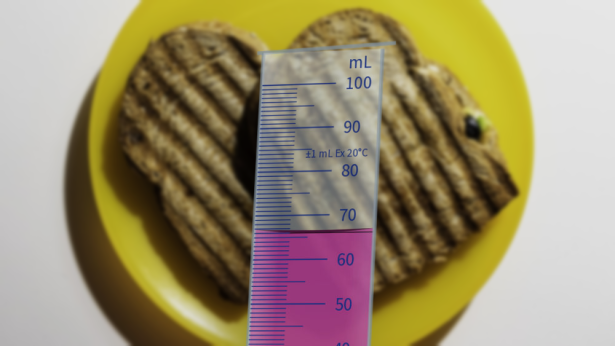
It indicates 66 mL
